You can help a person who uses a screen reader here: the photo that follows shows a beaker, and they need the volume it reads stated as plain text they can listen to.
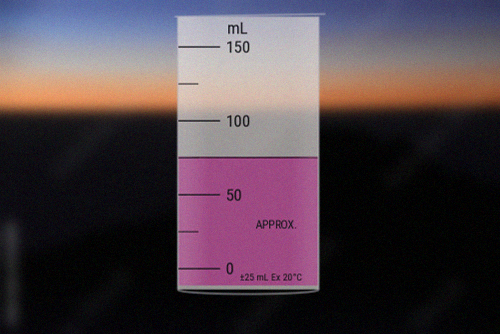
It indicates 75 mL
